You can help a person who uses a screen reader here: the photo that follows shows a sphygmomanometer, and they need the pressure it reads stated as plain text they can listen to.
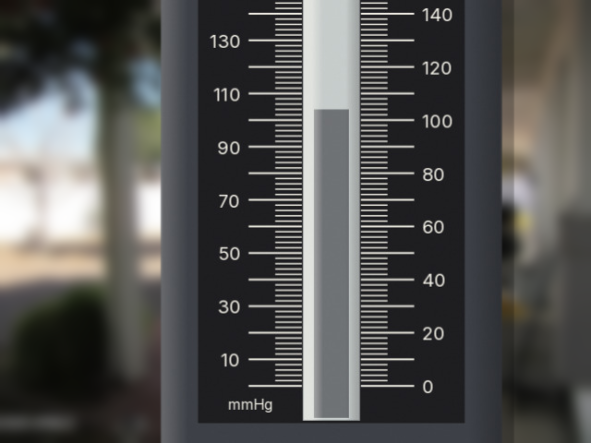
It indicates 104 mmHg
